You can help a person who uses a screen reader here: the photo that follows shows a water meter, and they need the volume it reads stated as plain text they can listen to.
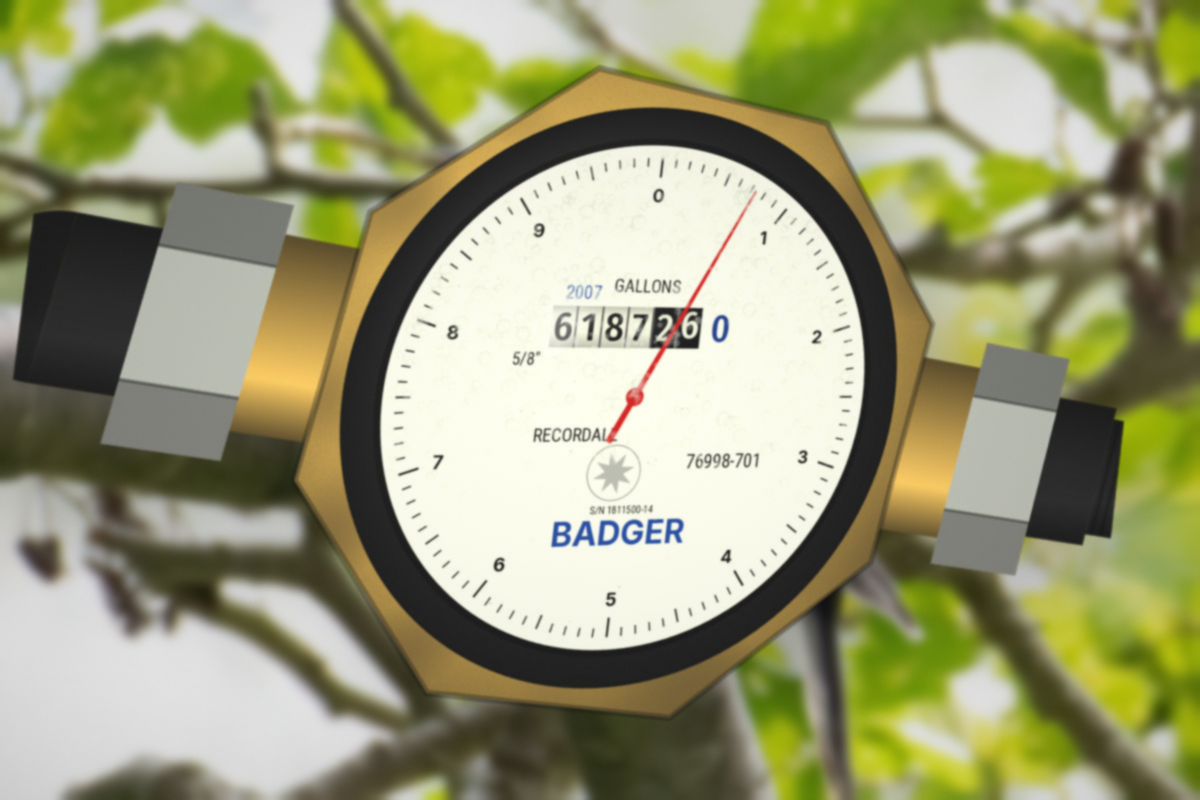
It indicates 6187260.7 gal
